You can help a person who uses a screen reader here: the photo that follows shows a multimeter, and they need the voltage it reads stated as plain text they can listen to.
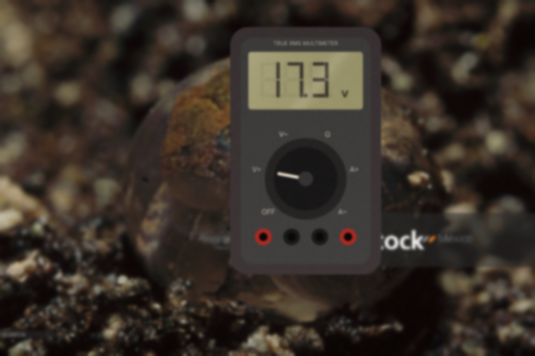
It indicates 17.3 V
